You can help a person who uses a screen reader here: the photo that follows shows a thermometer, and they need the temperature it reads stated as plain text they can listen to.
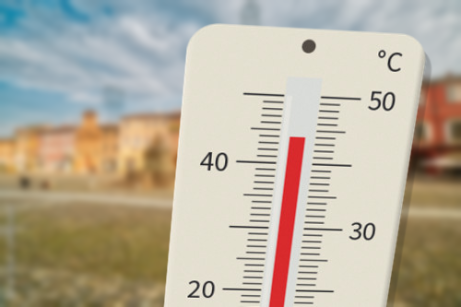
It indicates 44 °C
